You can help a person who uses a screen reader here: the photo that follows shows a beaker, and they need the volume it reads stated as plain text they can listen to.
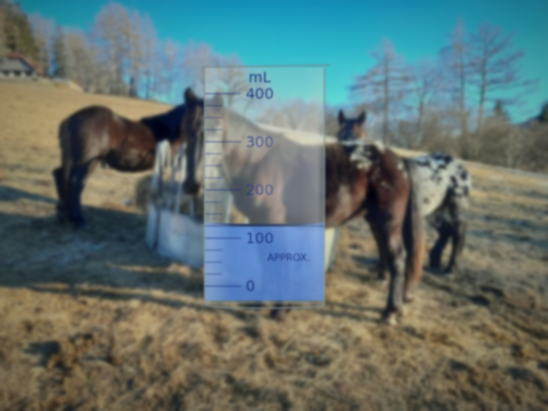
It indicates 125 mL
